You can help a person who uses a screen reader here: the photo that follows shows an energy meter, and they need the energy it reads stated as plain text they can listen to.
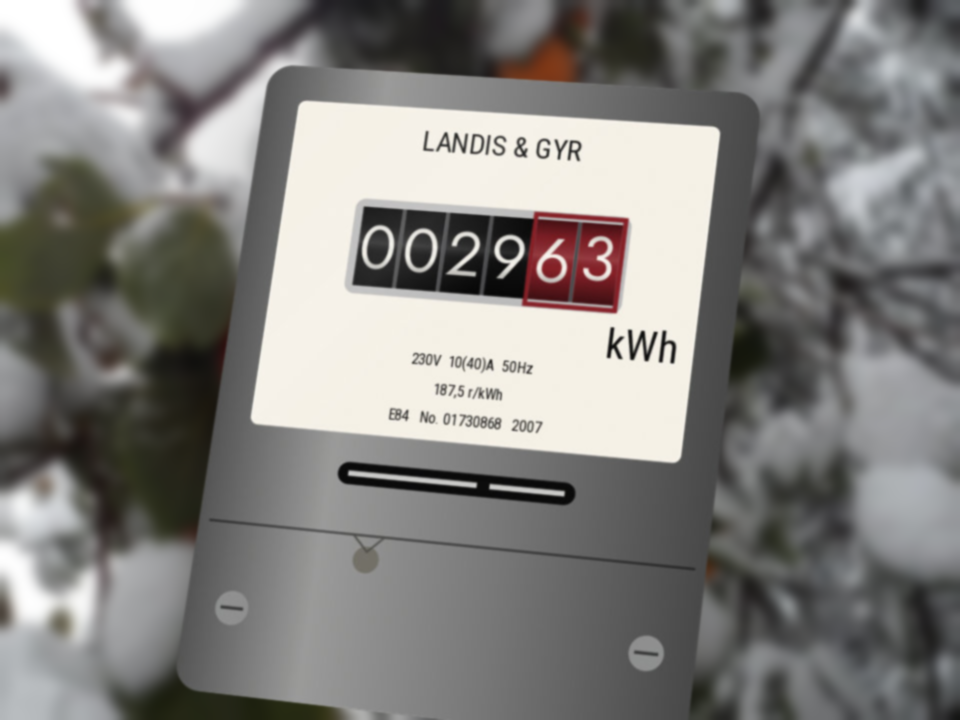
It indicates 29.63 kWh
